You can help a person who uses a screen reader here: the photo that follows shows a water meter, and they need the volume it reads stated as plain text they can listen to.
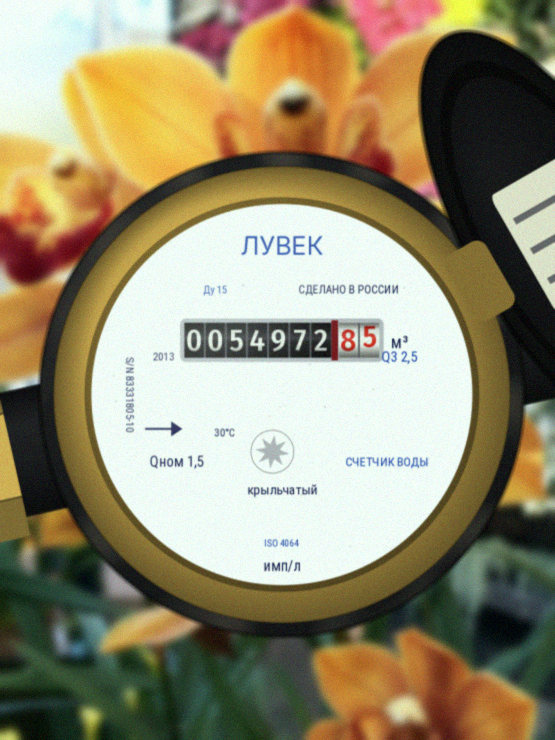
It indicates 54972.85 m³
